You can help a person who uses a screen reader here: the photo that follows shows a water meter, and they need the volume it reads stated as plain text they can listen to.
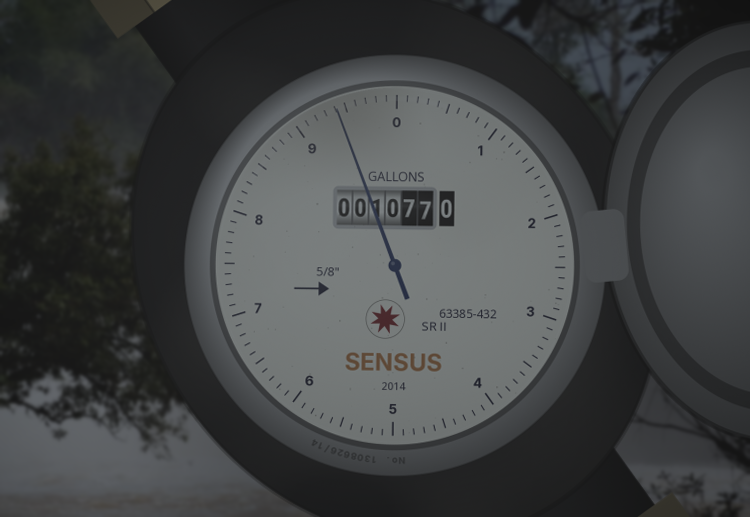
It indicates 10769.4 gal
